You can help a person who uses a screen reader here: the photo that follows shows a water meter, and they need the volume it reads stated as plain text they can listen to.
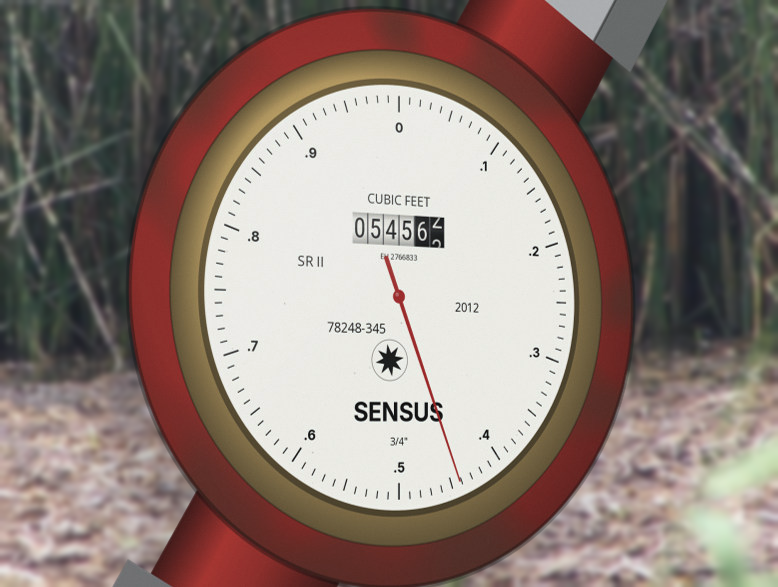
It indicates 54562.44 ft³
